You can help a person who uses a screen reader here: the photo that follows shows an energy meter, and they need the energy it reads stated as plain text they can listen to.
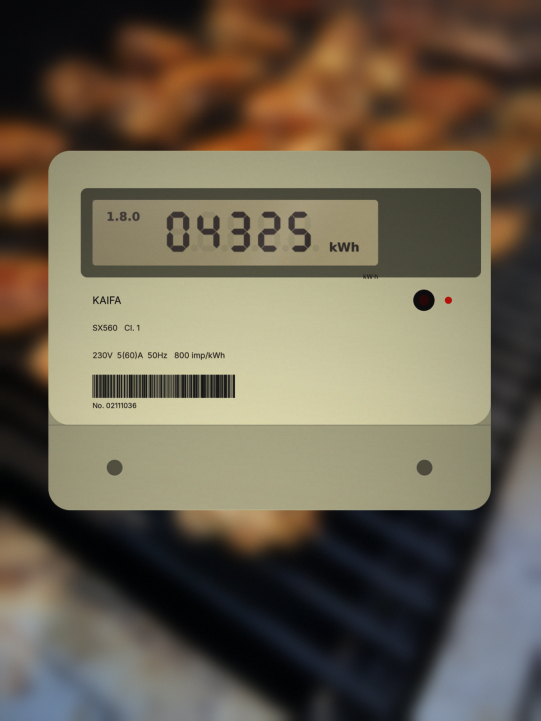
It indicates 4325 kWh
